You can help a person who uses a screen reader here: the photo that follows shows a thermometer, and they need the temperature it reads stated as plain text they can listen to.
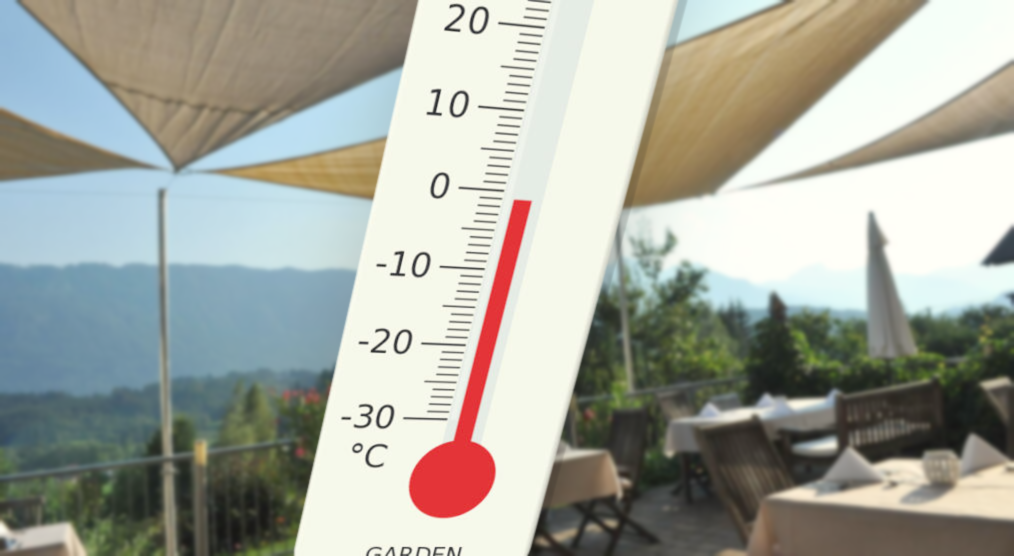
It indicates -1 °C
